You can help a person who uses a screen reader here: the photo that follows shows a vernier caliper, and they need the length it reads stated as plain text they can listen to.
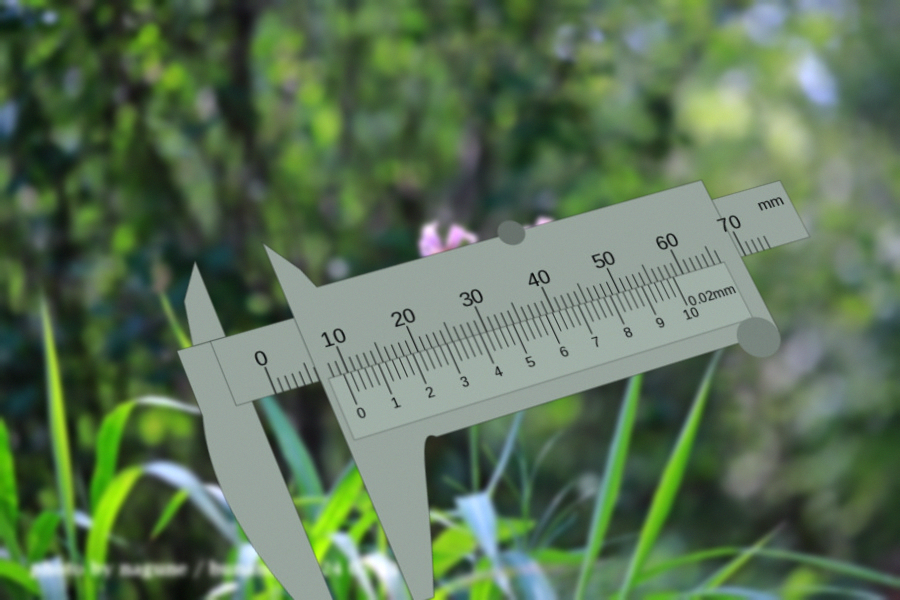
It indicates 9.4 mm
